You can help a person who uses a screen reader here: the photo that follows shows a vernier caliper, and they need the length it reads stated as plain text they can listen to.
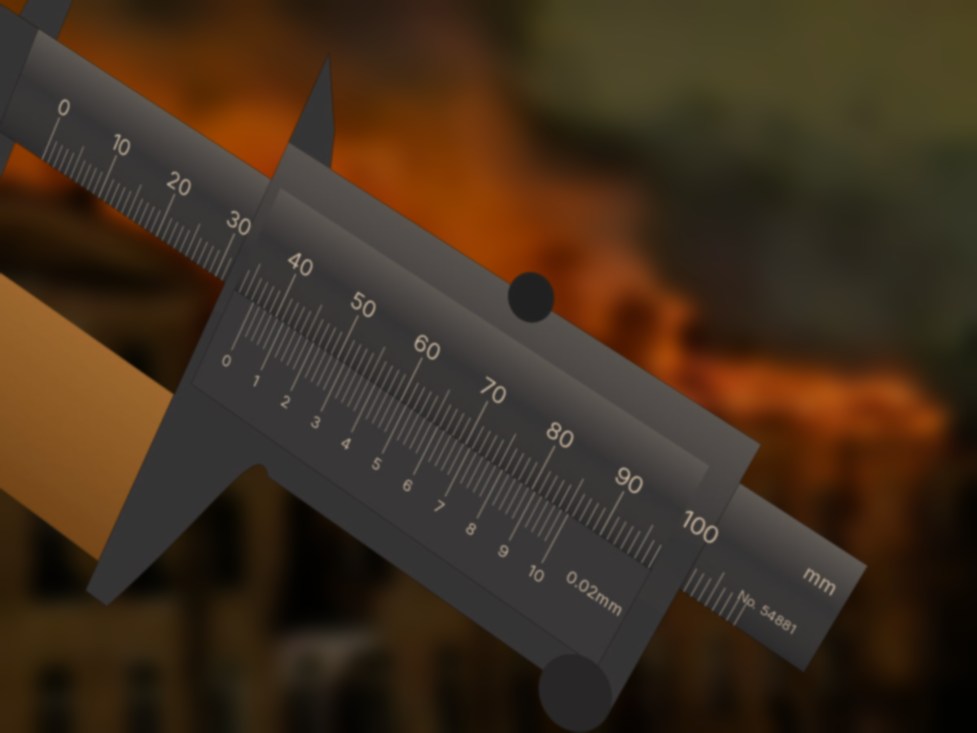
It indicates 36.4 mm
